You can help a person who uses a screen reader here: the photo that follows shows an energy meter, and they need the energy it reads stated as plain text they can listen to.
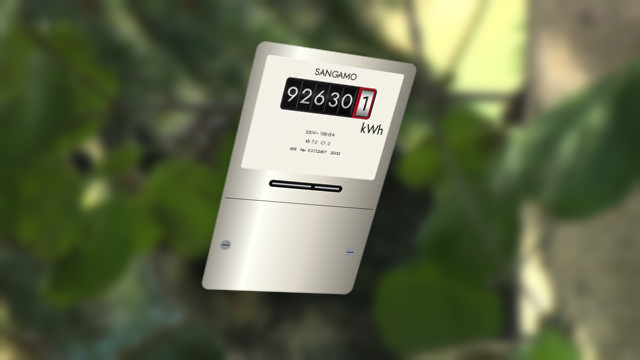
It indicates 92630.1 kWh
